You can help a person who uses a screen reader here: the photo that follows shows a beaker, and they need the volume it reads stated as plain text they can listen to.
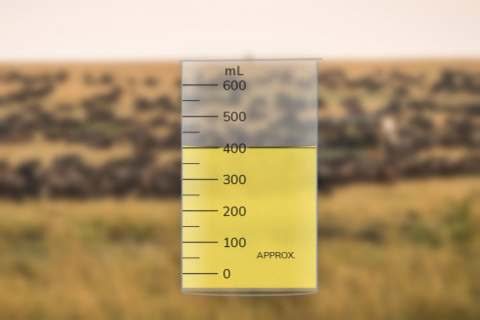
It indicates 400 mL
